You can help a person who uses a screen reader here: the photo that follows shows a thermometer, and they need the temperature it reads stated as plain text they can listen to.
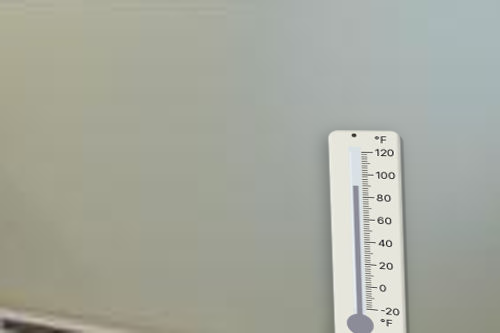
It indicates 90 °F
